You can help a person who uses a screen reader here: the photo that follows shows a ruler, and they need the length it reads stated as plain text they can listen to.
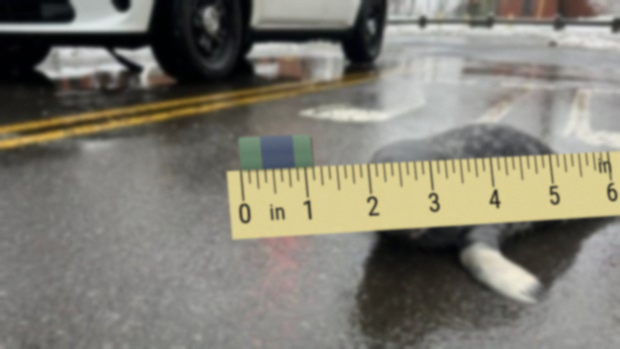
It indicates 1.125 in
